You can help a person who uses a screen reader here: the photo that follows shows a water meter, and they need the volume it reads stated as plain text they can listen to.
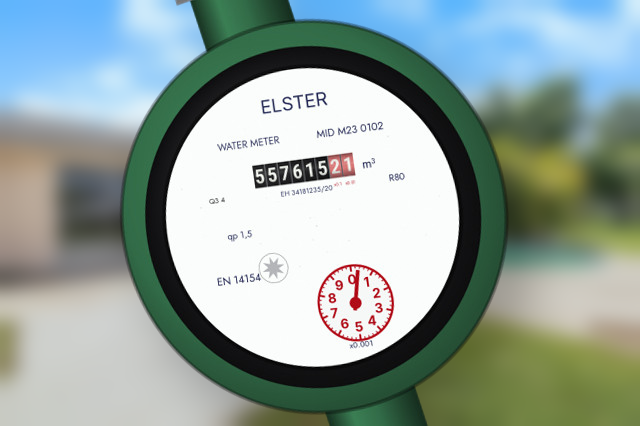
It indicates 557615.210 m³
